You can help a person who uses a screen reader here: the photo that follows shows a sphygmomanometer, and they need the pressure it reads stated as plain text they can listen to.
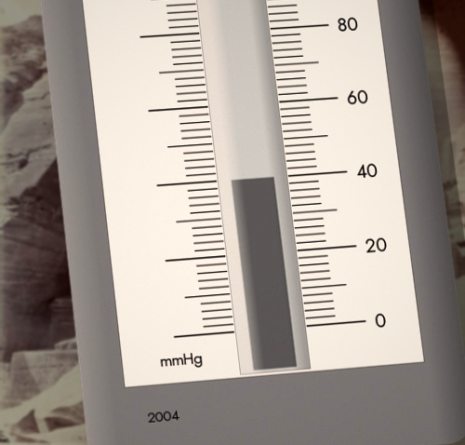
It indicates 40 mmHg
